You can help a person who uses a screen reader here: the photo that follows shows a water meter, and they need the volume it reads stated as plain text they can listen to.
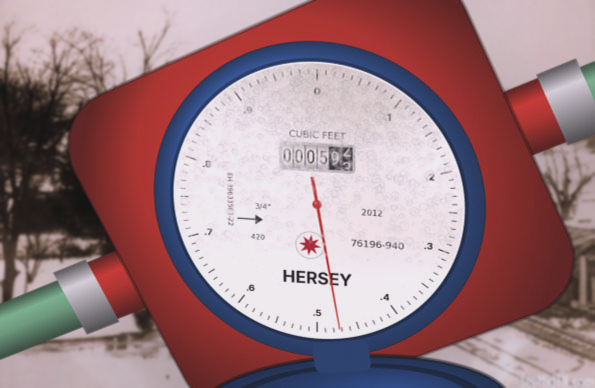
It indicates 592.47 ft³
